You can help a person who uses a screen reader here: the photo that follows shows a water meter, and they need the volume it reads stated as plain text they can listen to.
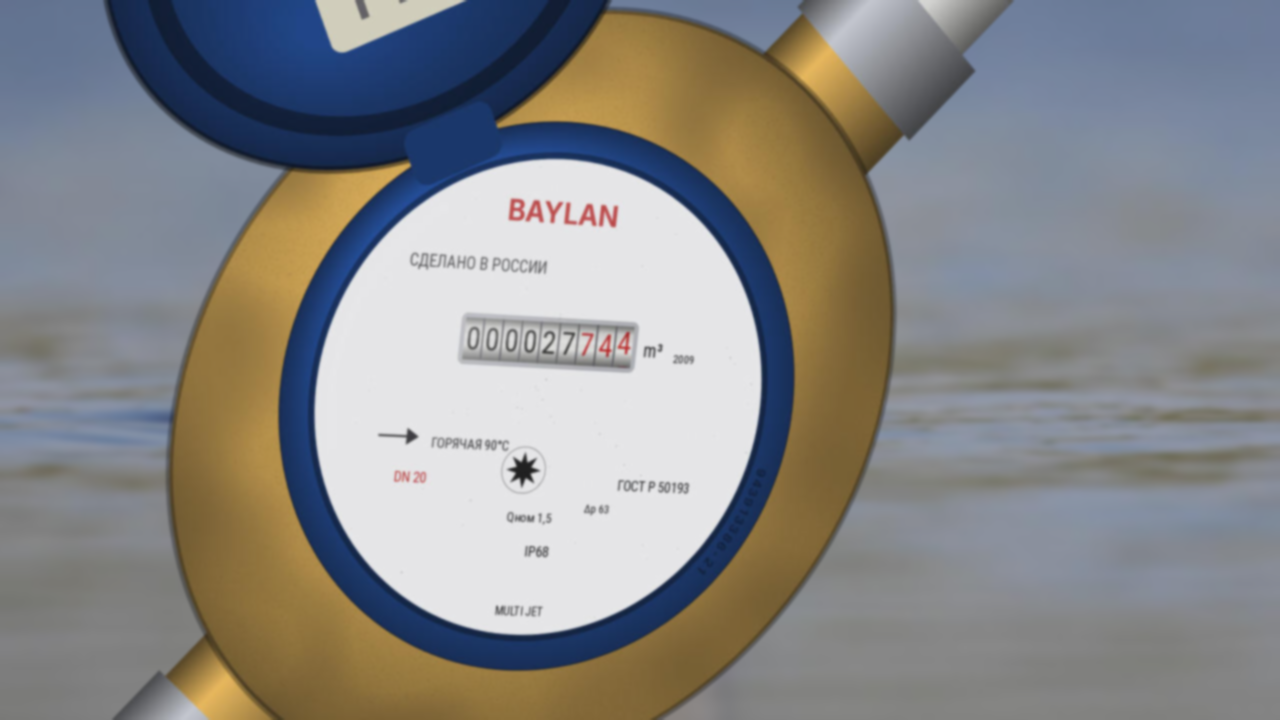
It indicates 27.744 m³
